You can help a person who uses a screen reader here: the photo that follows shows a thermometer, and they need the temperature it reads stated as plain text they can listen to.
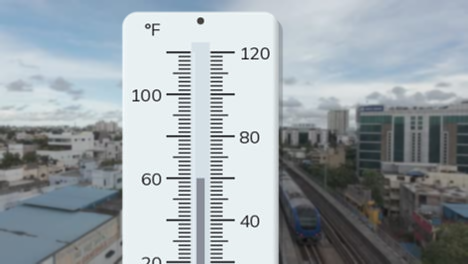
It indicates 60 °F
